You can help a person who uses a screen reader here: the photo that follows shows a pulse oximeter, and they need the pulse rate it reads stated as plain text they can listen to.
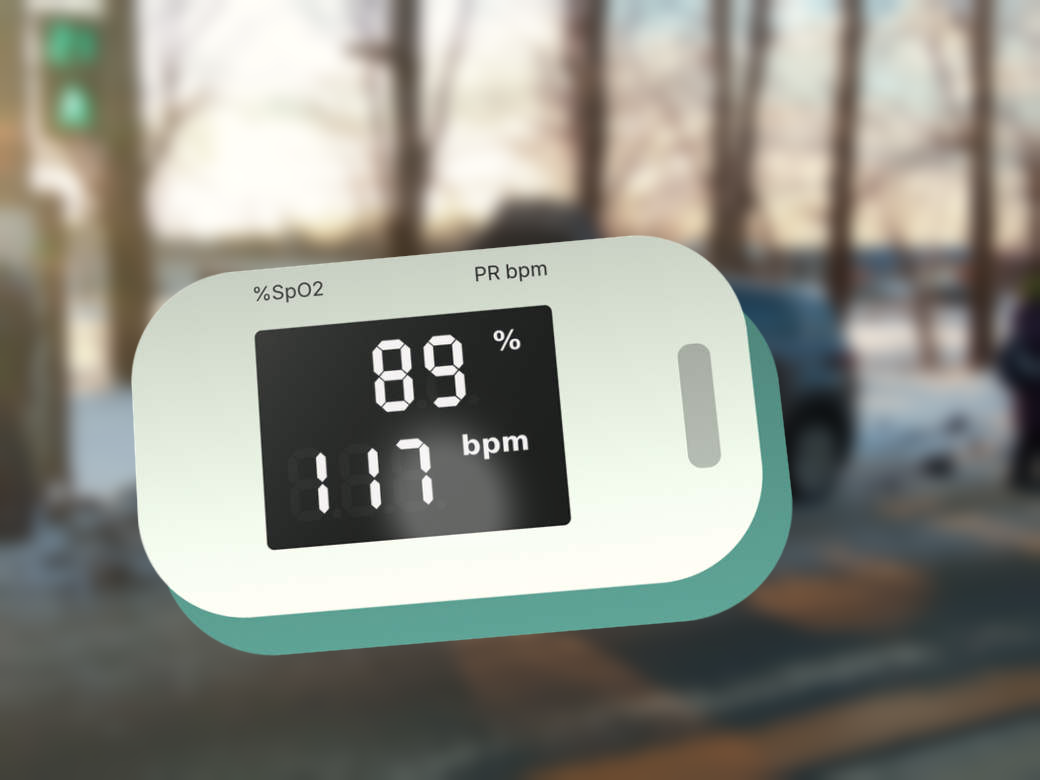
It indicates 117 bpm
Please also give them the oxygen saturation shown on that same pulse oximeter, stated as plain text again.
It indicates 89 %
